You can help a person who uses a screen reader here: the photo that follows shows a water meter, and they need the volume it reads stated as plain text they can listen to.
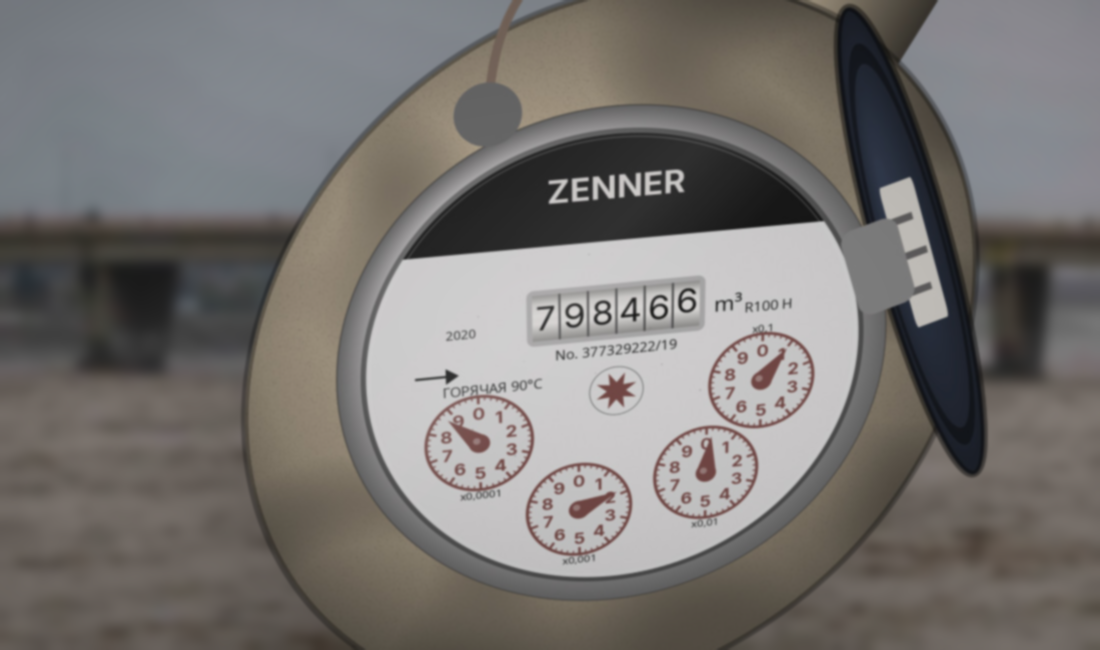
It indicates 798466.1018 m³
